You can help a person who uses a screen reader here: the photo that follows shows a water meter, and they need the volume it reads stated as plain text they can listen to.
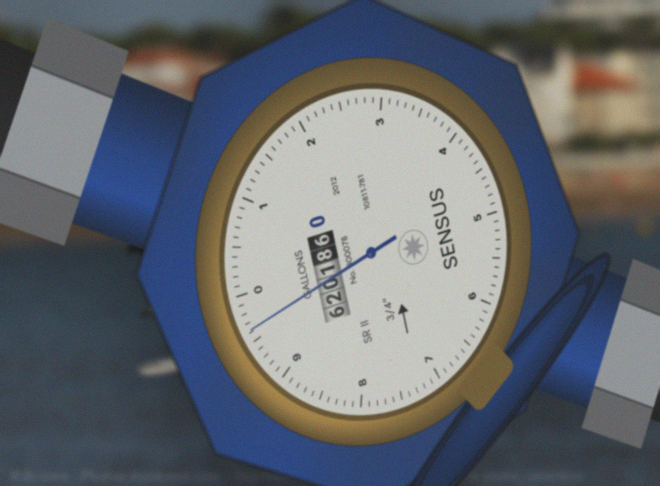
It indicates 6201859.6 gal
